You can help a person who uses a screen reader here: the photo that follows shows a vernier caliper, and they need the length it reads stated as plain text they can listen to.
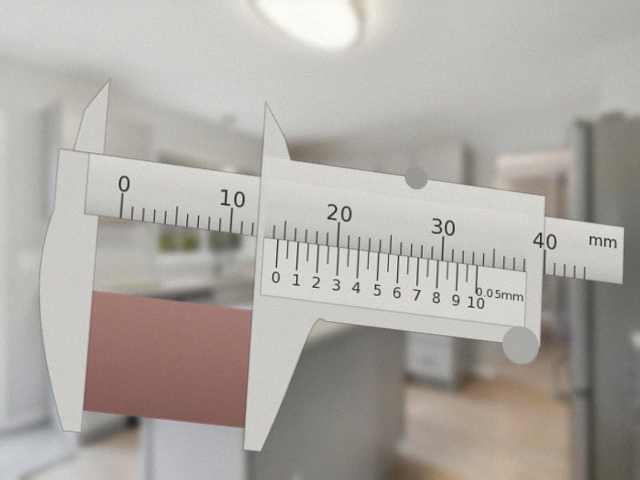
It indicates 14.4 mm
